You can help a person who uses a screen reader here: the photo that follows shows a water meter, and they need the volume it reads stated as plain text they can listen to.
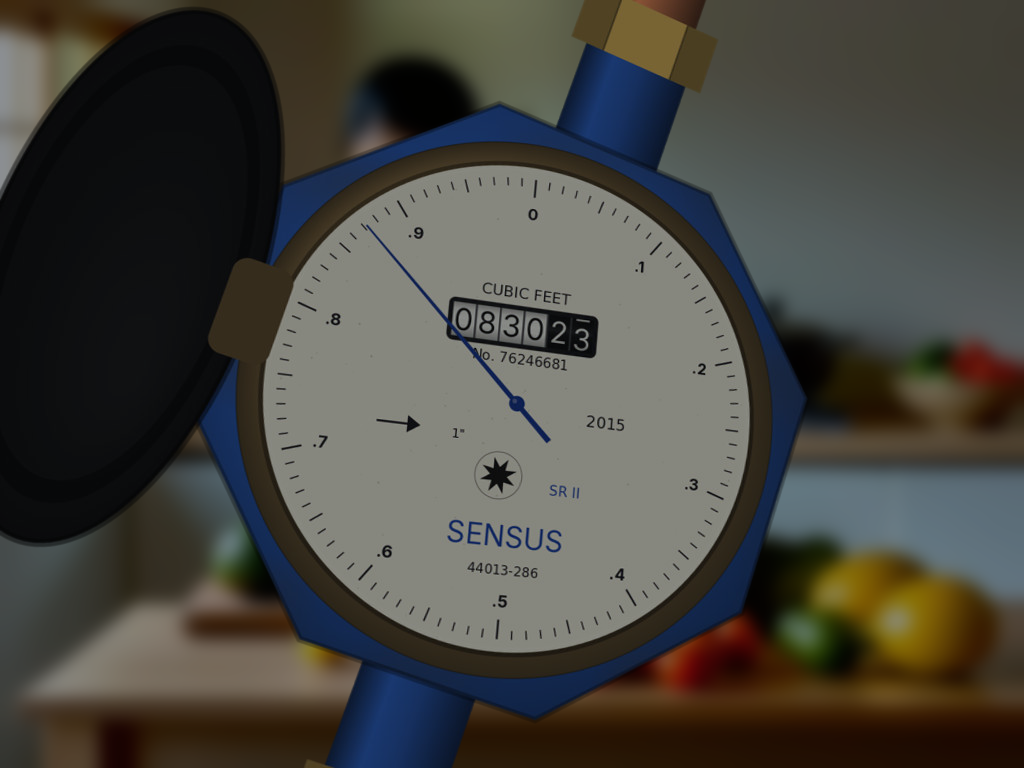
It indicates 83022.87 ft³
